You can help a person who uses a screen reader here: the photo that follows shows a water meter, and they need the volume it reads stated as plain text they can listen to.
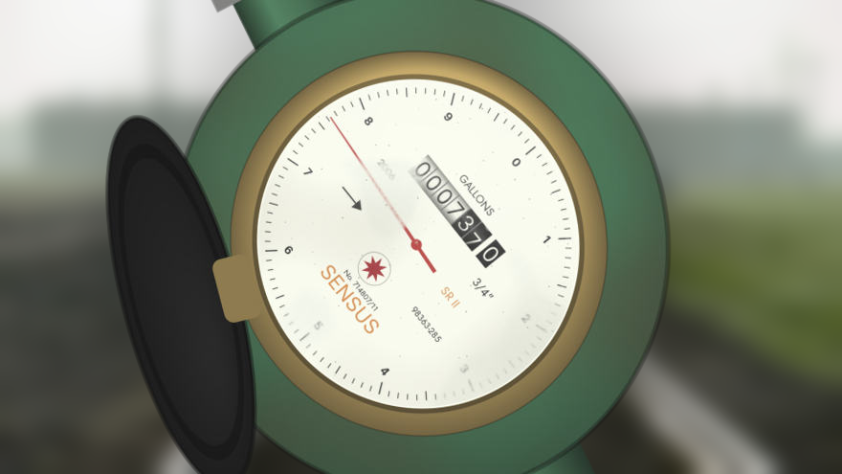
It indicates 7367.6 gal
